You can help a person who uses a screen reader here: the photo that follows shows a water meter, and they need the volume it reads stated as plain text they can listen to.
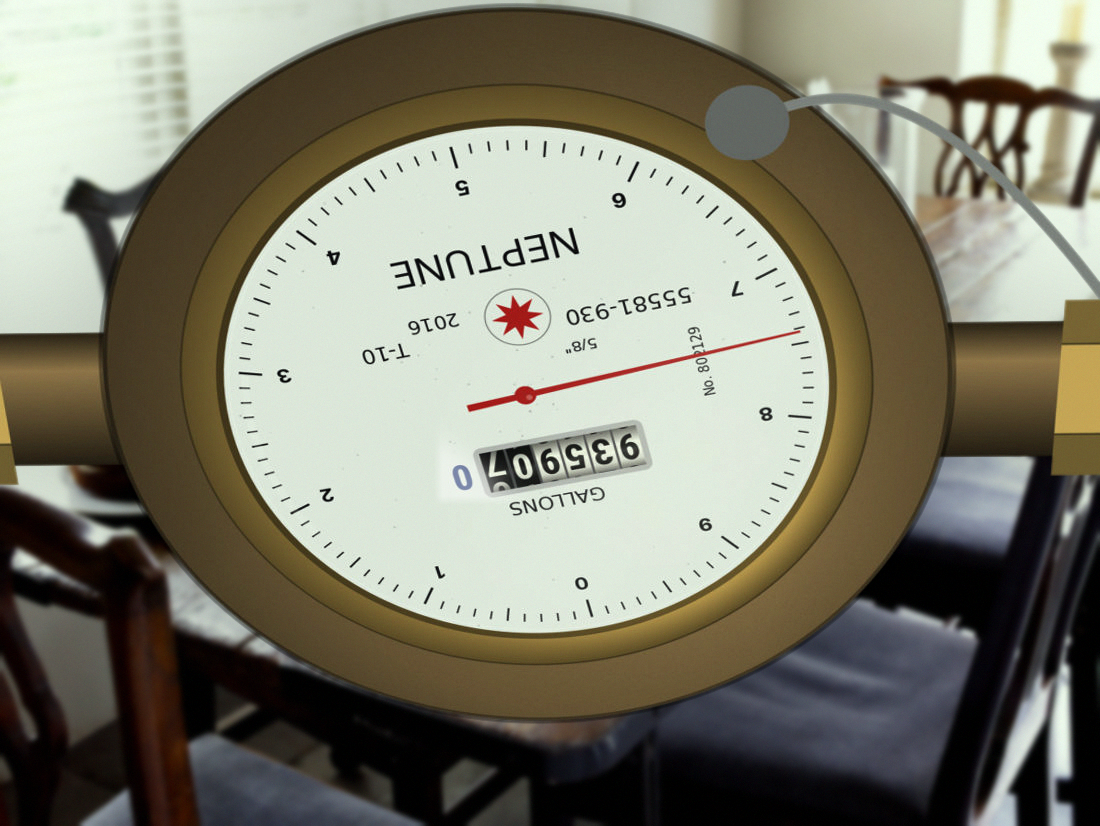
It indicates 9359067.4 gal
